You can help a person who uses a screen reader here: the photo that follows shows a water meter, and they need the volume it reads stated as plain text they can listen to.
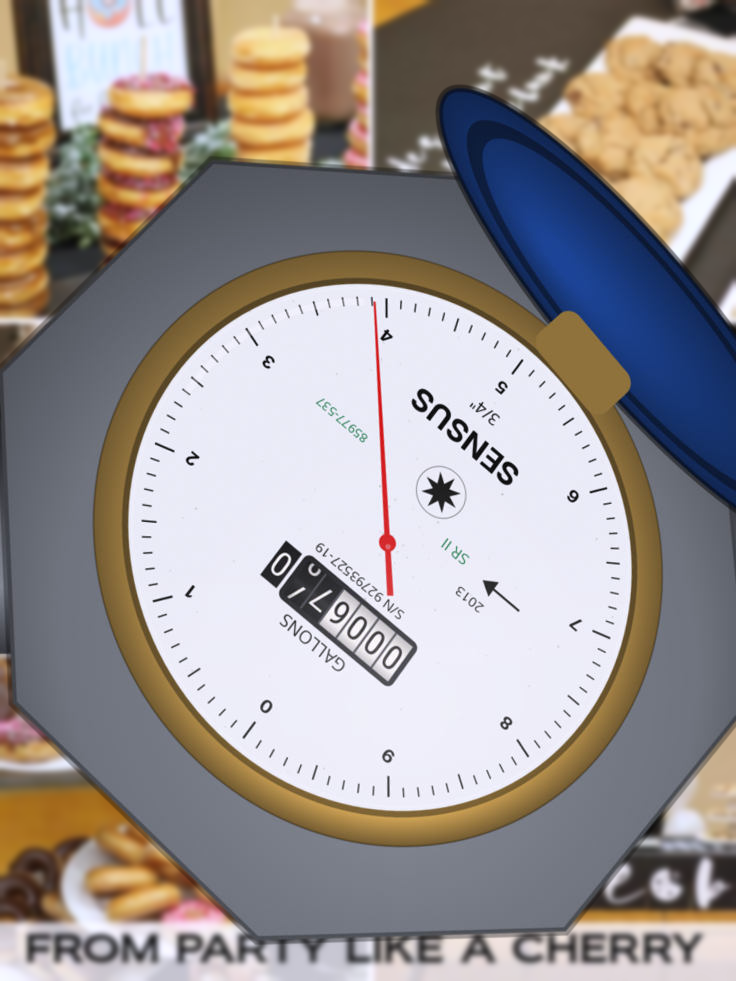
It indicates 6773.9 gal
